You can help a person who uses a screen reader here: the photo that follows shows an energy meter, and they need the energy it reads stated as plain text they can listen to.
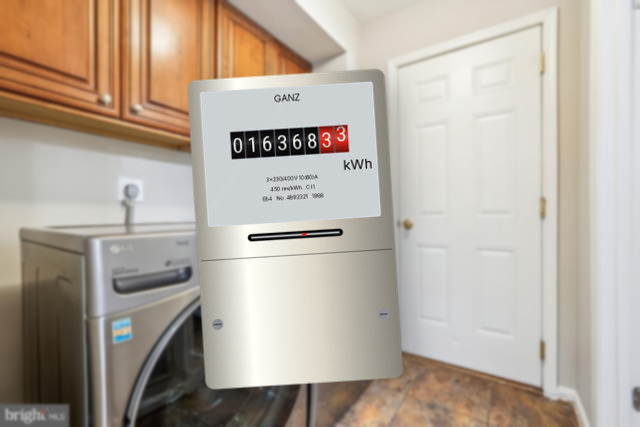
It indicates 16368.33 kWh
